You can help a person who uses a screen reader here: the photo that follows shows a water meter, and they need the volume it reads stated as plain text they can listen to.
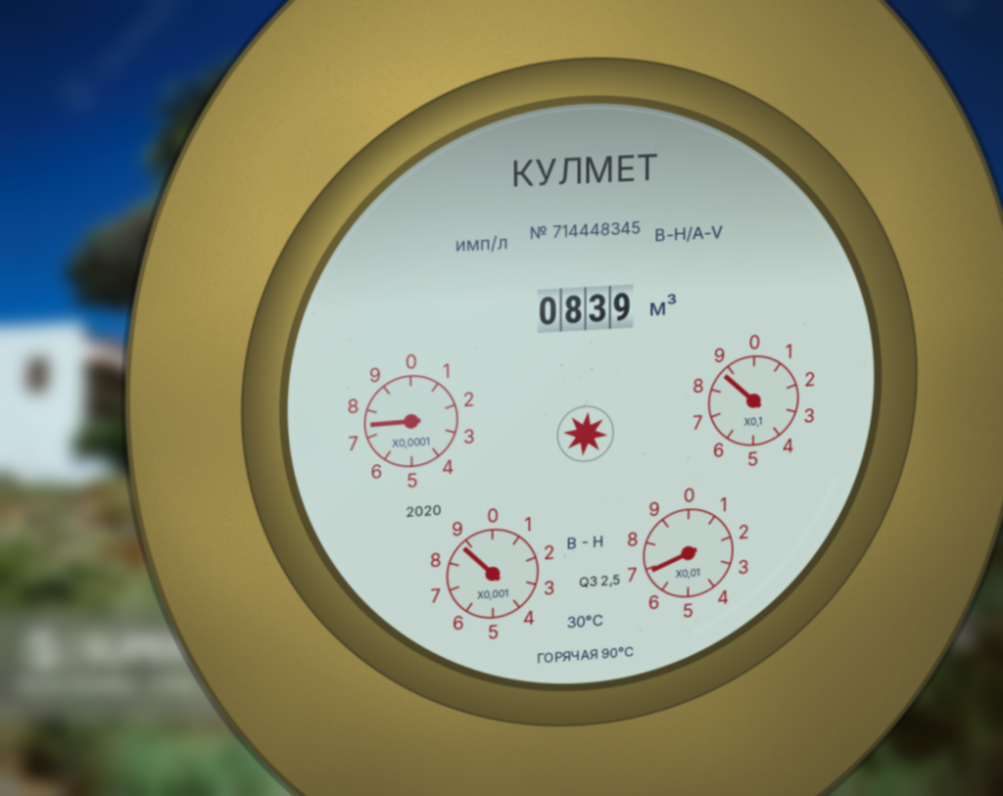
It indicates 839.8687 m³
